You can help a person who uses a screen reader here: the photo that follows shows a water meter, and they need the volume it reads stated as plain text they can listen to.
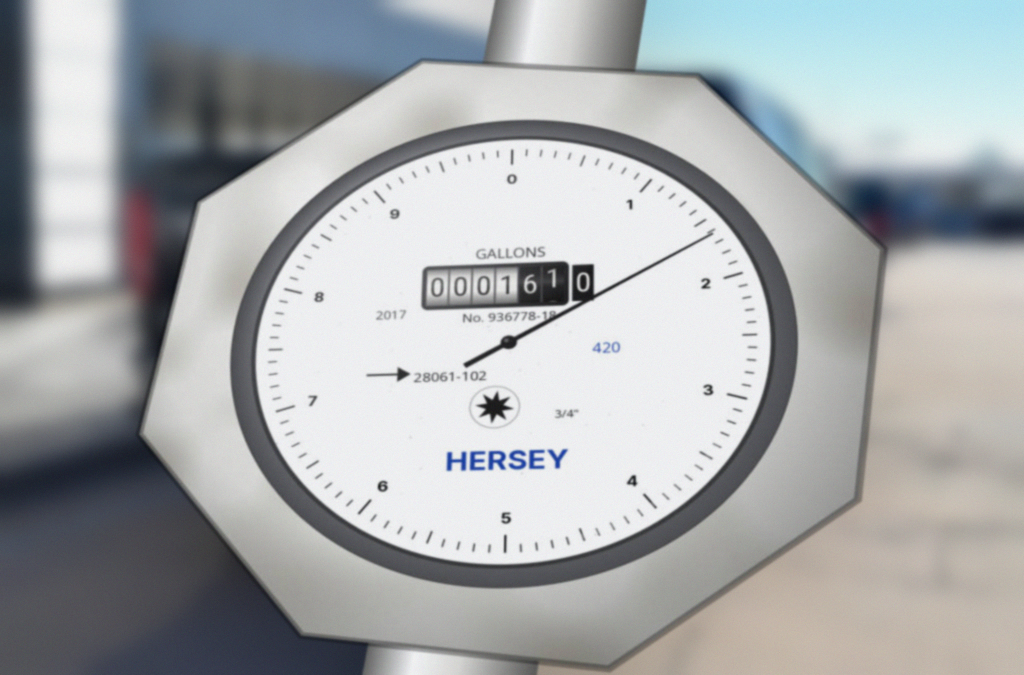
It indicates 1611.6 gal
